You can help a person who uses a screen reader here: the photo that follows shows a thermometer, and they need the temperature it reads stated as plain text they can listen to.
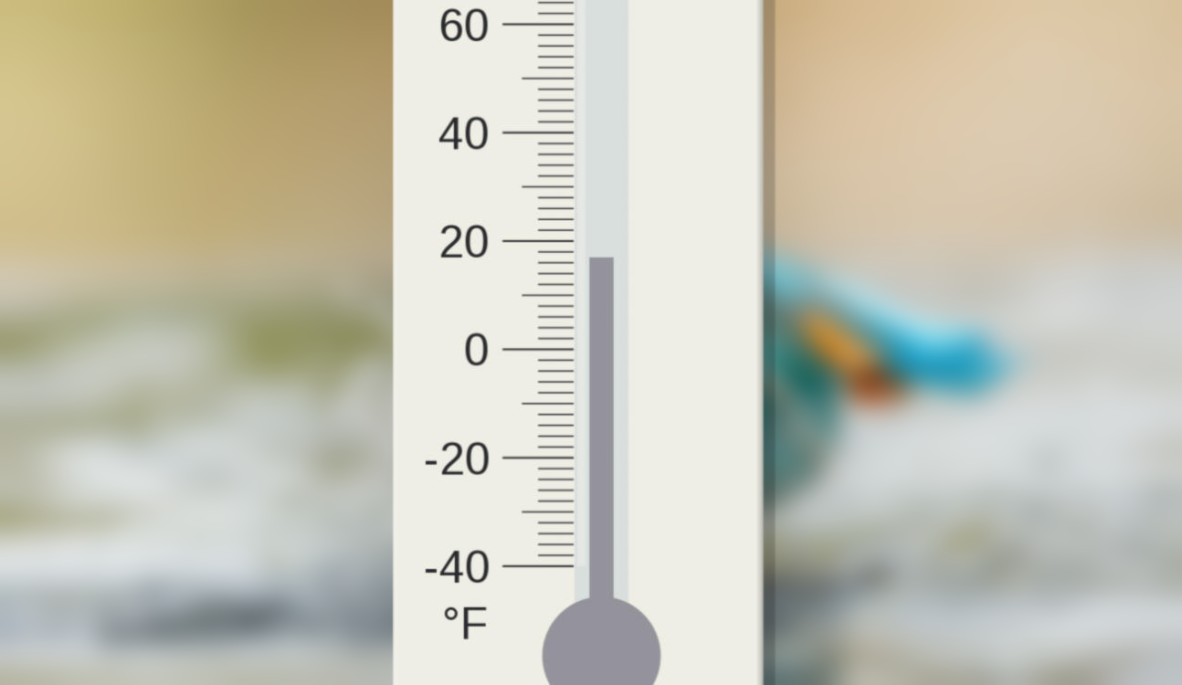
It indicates 17 °F
